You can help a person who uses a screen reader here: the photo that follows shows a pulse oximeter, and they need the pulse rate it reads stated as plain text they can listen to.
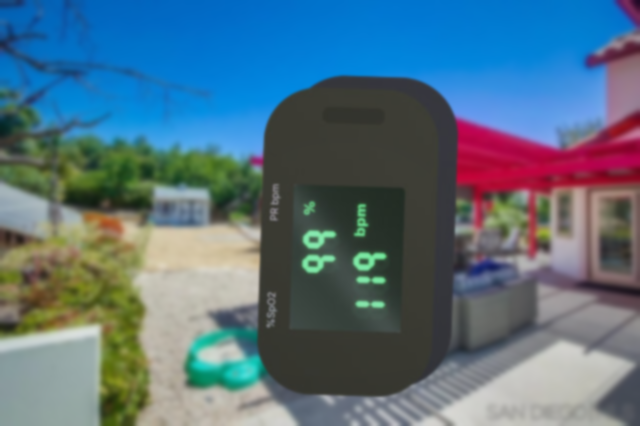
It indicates 119 bpm
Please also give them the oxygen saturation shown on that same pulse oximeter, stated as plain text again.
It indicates 99 %
